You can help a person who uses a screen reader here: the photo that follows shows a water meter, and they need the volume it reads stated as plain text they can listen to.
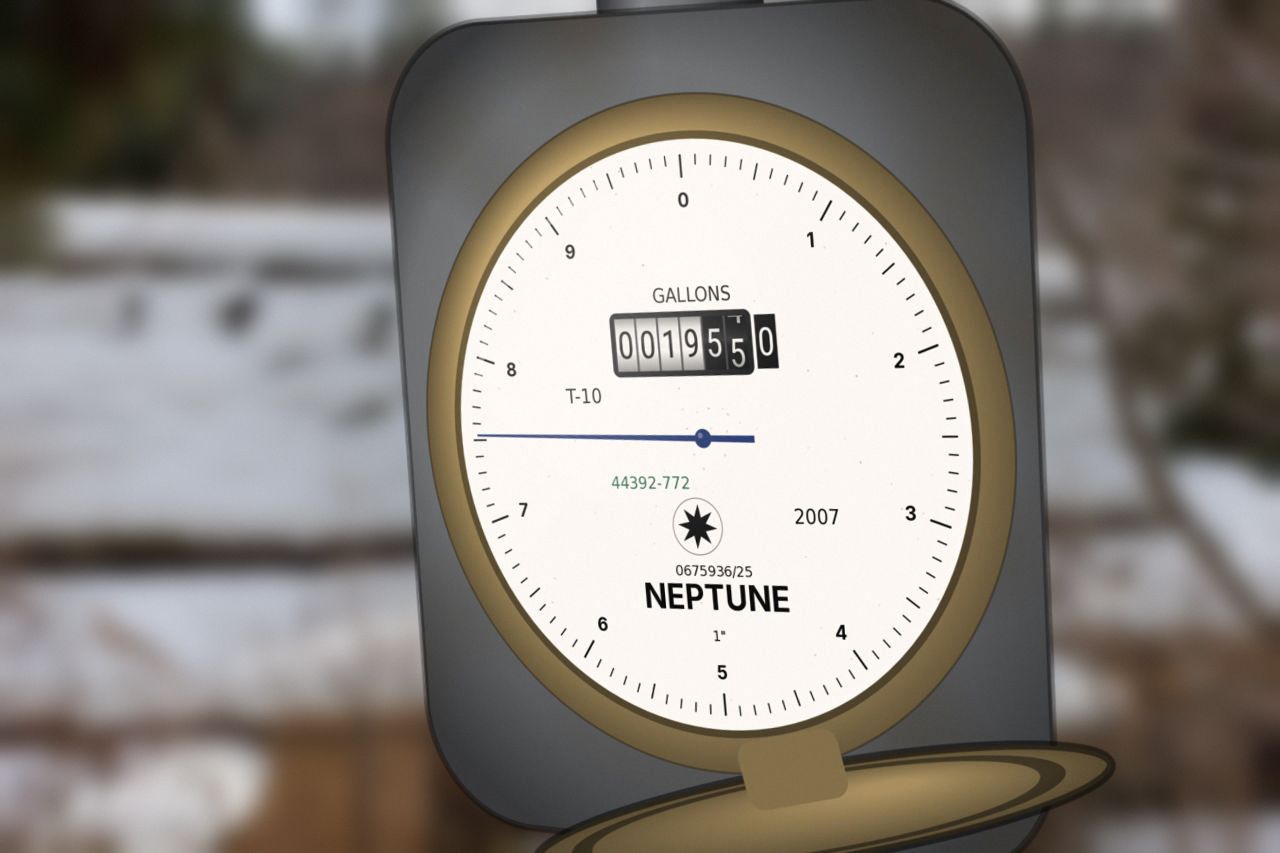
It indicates 19547.5 gal
